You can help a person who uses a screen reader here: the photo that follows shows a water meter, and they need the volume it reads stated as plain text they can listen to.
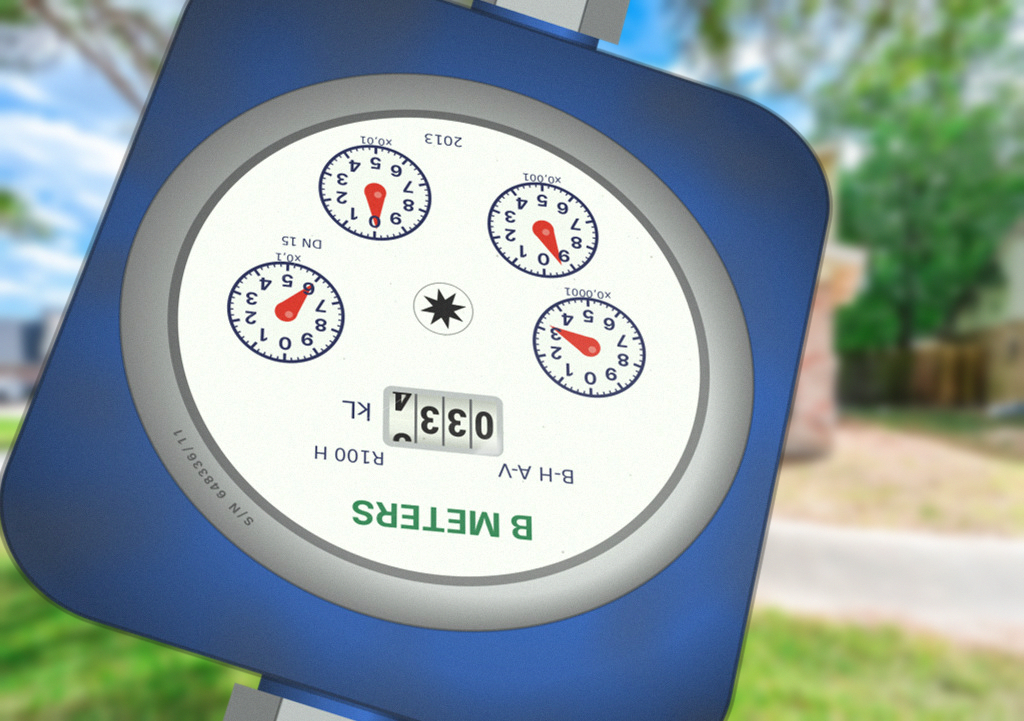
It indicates 333.5993 kL
